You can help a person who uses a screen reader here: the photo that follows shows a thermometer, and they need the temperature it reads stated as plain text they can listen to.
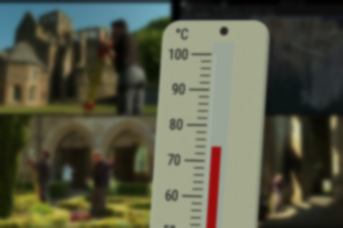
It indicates 74 °C
